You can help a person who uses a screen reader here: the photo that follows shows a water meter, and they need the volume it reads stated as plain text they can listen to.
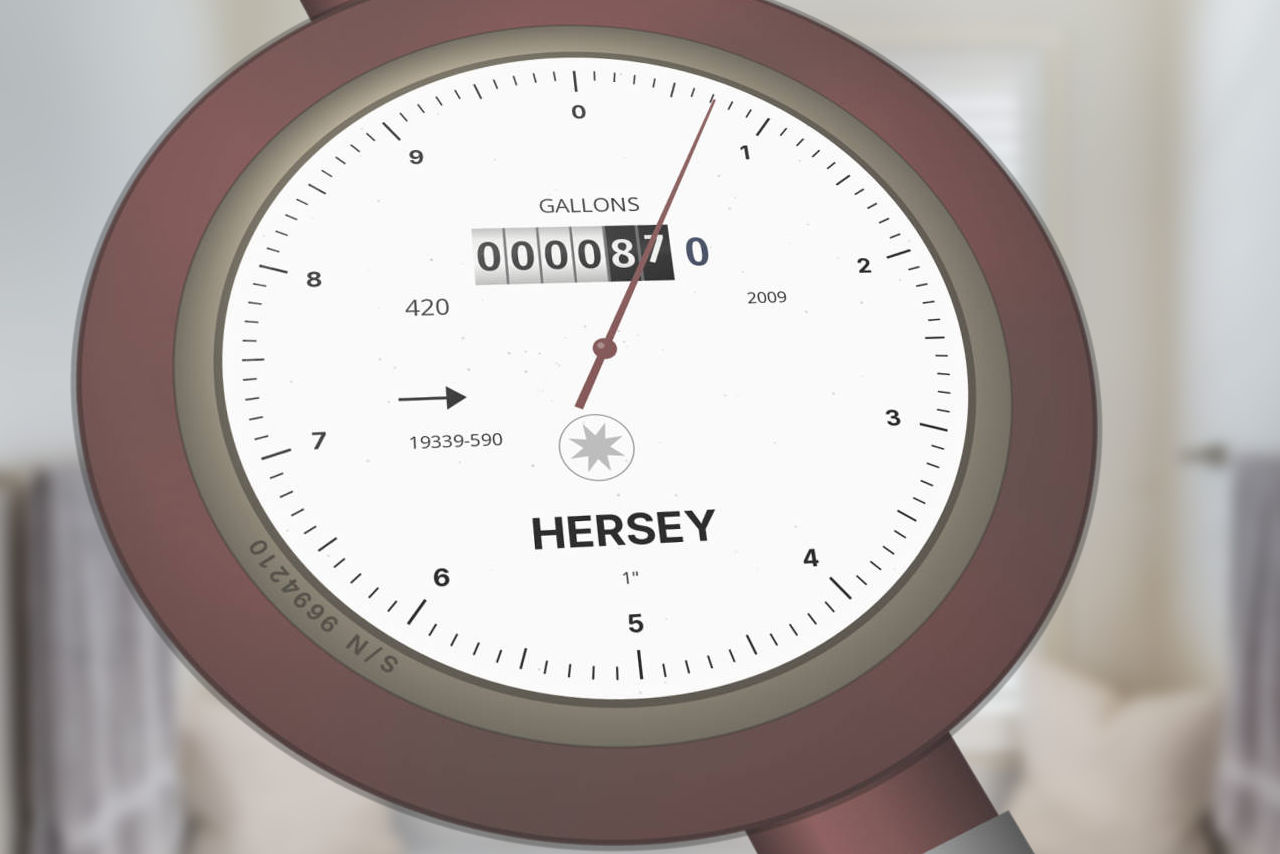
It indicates 870.7 gal
